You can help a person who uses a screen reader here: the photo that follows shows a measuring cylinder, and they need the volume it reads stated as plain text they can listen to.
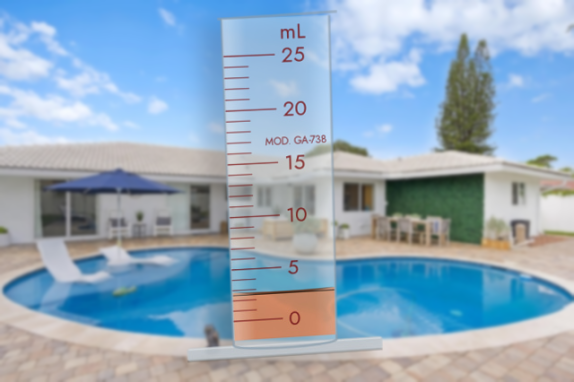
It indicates 2.5 mL
